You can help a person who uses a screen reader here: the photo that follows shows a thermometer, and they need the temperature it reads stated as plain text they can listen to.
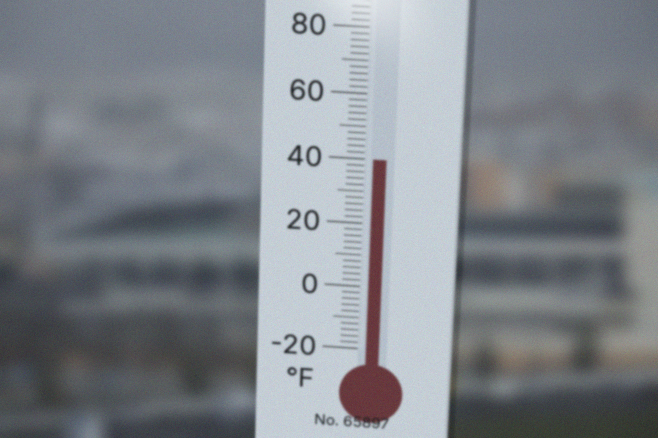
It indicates 40 °F
